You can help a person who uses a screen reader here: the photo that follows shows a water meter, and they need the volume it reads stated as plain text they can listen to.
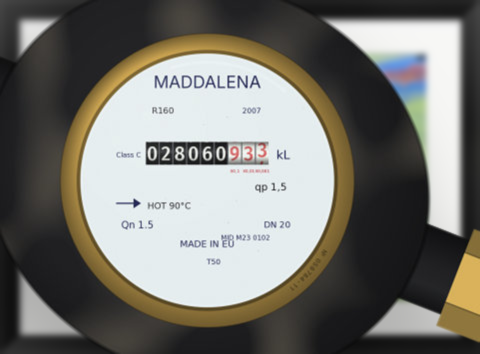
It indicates 28060.933 kL
